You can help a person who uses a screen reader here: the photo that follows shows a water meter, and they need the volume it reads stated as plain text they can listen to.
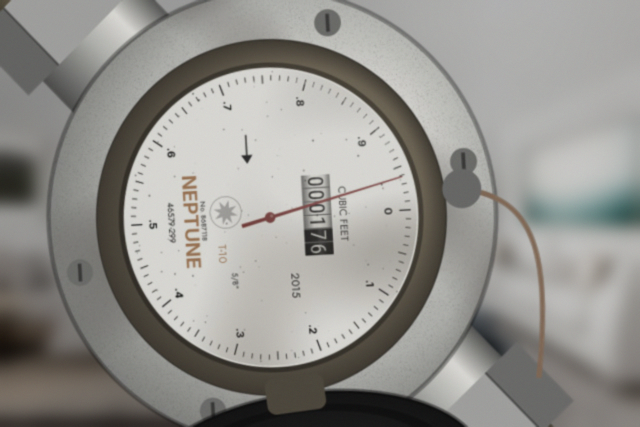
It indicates 175.96 ft³
